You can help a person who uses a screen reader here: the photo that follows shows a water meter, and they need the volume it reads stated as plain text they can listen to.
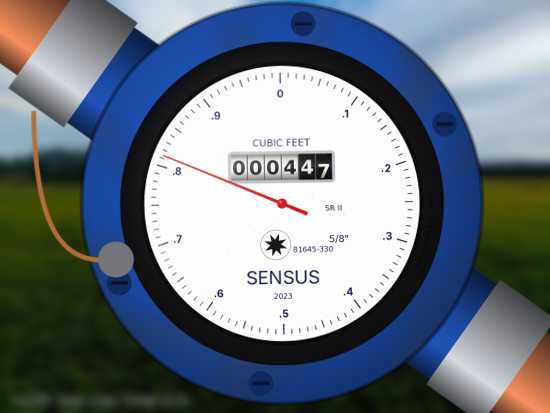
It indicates 446.81 ft³
